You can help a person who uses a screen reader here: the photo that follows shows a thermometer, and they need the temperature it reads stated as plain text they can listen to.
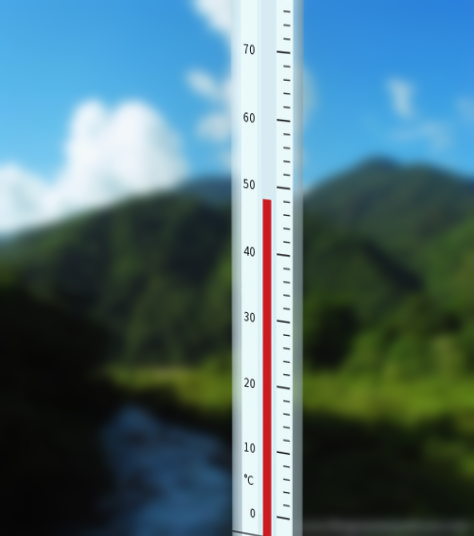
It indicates 48 °C
